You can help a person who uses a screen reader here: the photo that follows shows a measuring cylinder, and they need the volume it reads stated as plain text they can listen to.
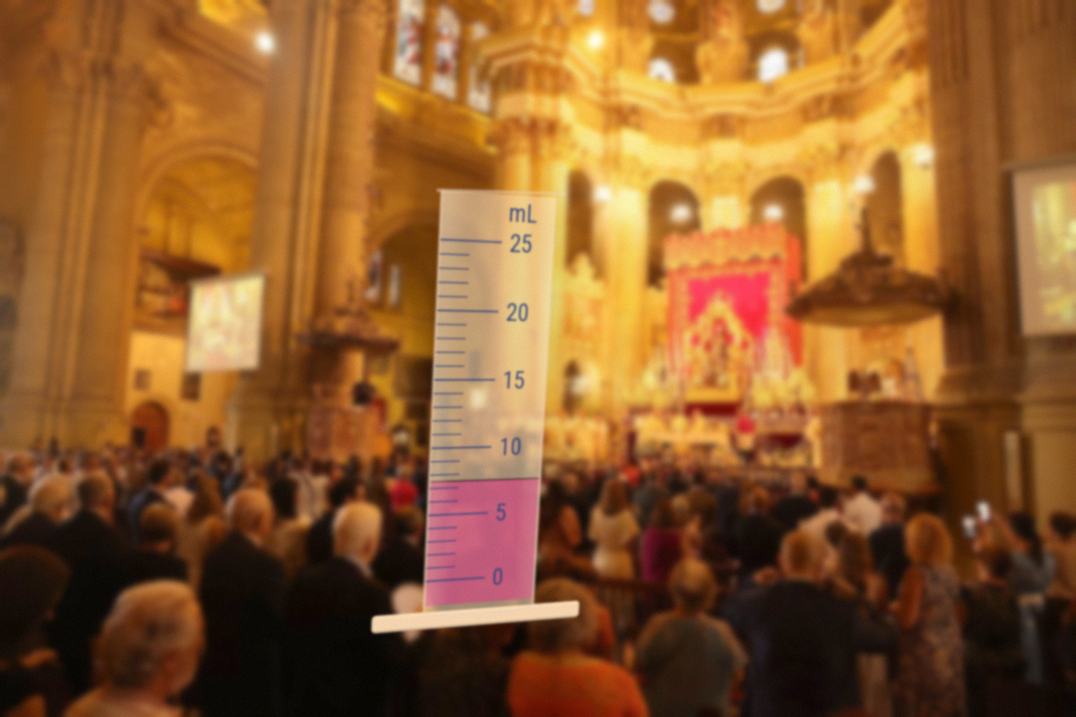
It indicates 7.5 mL
